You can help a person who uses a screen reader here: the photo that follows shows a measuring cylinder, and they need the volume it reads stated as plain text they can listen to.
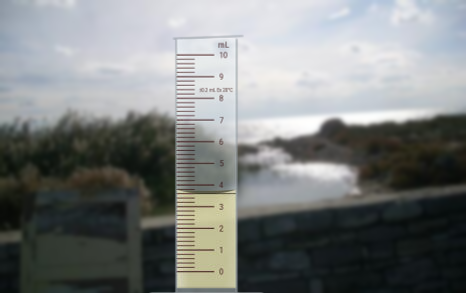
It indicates 3.6 mL
